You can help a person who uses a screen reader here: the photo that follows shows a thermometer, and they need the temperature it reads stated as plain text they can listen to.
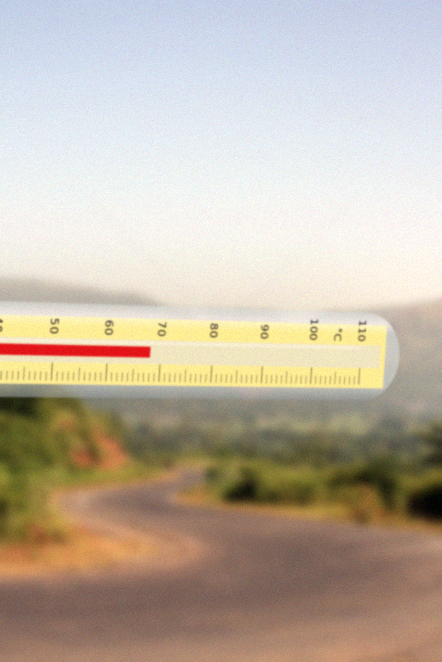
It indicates 68 °C
